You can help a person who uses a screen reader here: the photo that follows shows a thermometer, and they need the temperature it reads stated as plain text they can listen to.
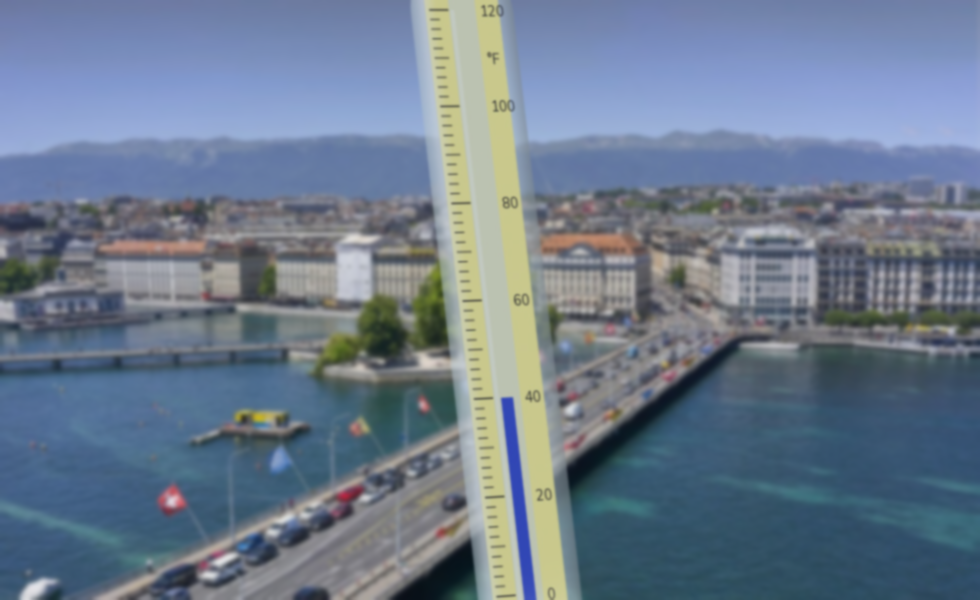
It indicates 40 °F
